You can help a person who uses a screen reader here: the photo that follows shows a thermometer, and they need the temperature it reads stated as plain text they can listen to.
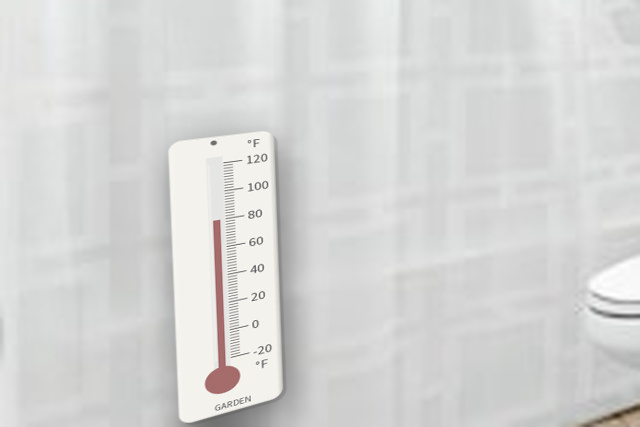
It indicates 80 °F
